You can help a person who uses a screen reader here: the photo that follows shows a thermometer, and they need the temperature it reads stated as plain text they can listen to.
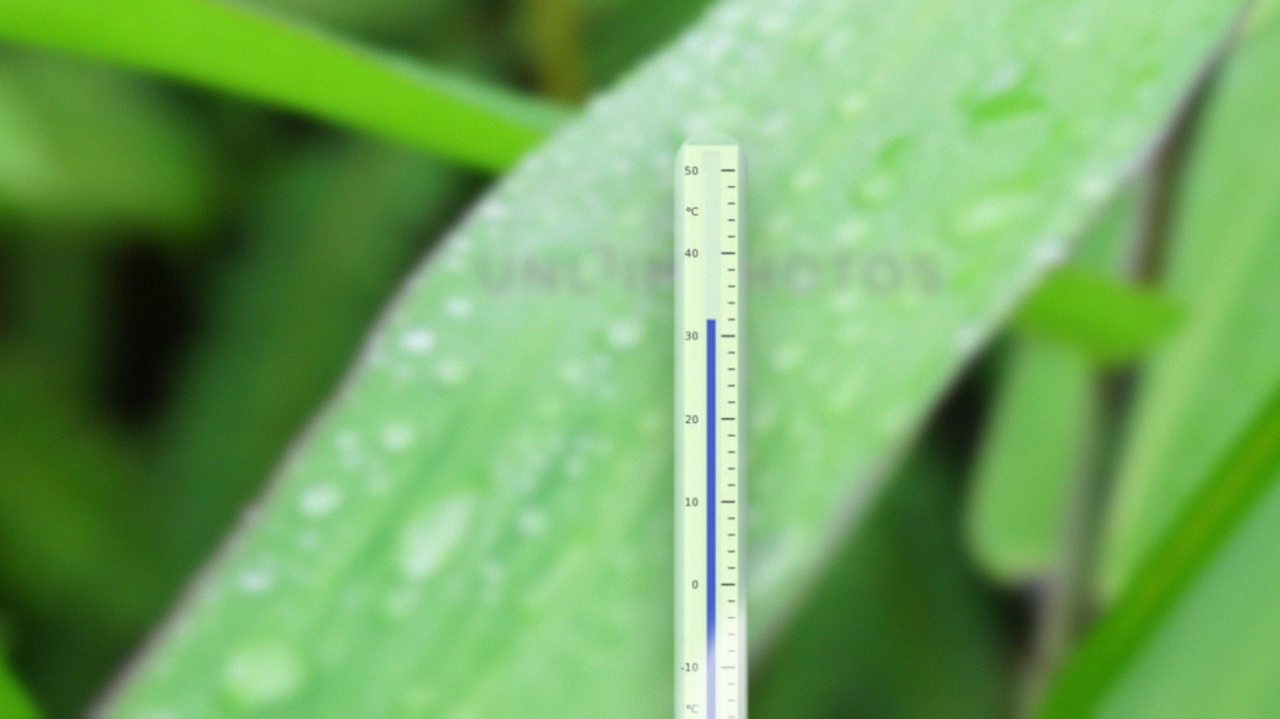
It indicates 32 °C
